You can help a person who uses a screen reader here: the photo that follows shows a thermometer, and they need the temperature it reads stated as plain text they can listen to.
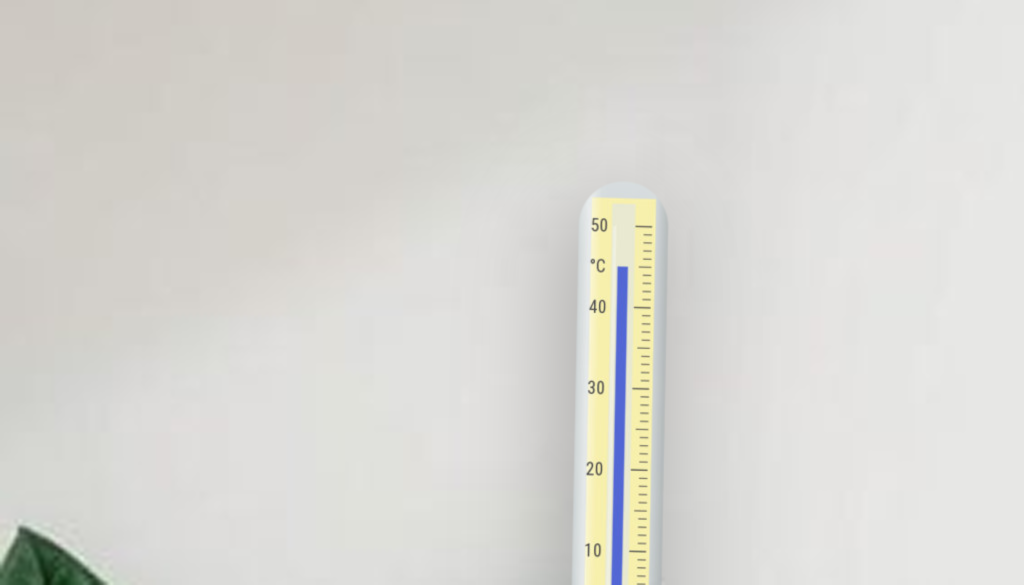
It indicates 45 °C
